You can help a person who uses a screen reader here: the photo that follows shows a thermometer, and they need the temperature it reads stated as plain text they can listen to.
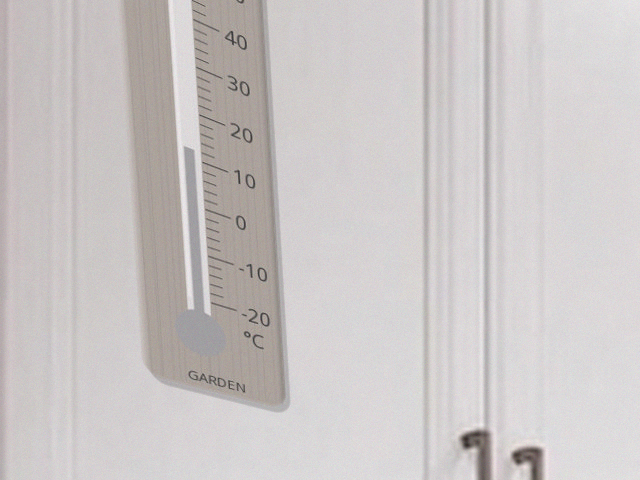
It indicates 12 °C
